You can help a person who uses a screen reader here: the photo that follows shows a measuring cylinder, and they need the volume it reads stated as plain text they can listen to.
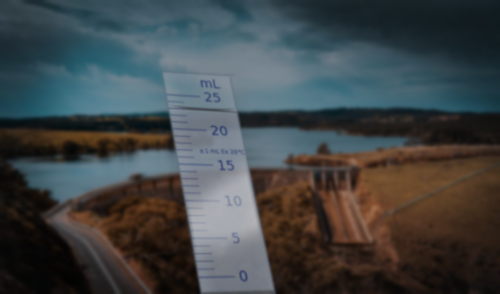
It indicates 23 mL
